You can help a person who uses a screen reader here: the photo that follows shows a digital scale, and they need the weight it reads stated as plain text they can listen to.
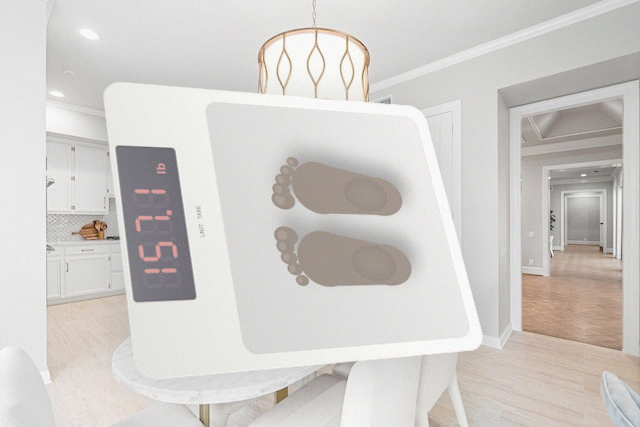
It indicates 157.1 lb
